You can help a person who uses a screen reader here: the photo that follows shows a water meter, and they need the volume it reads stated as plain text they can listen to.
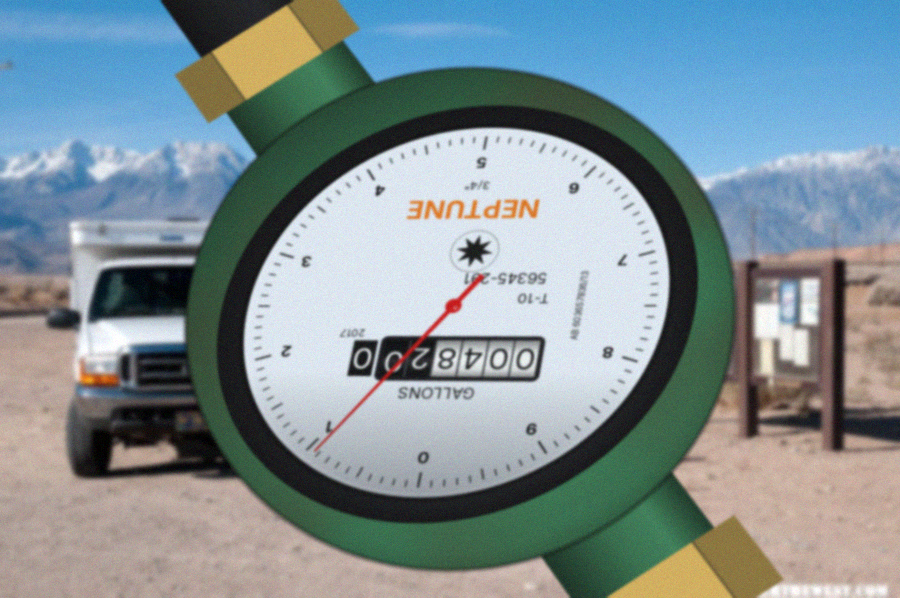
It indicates 48200.9 gal
